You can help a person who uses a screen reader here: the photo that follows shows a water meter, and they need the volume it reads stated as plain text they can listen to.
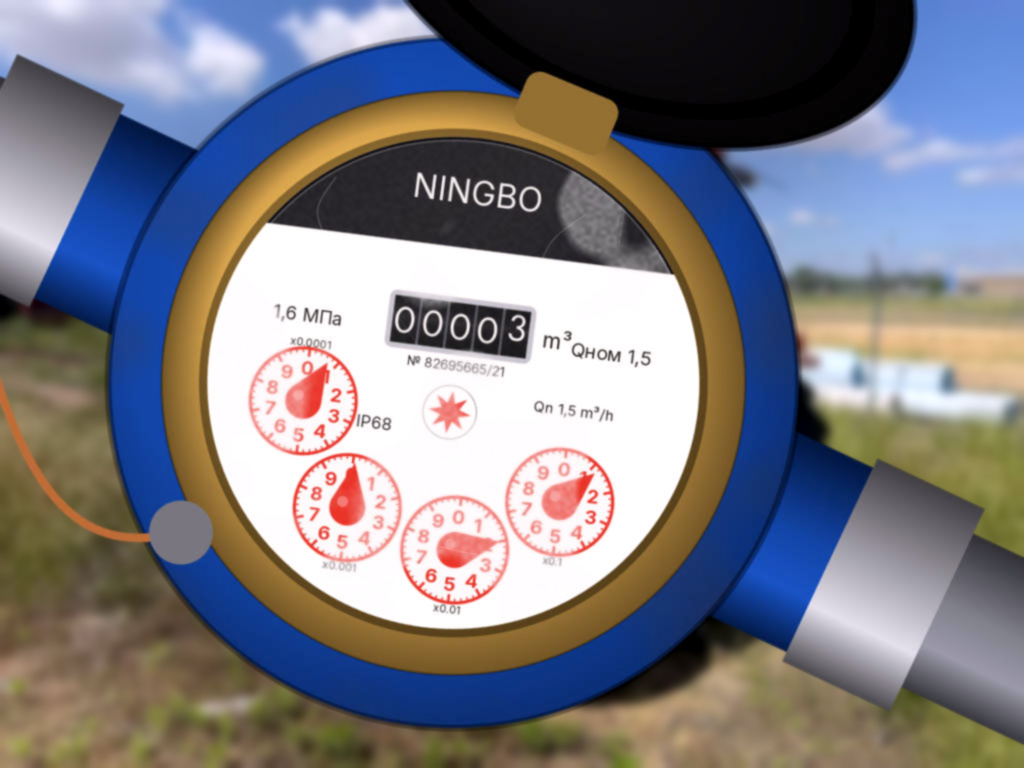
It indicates 3.1200 m³
